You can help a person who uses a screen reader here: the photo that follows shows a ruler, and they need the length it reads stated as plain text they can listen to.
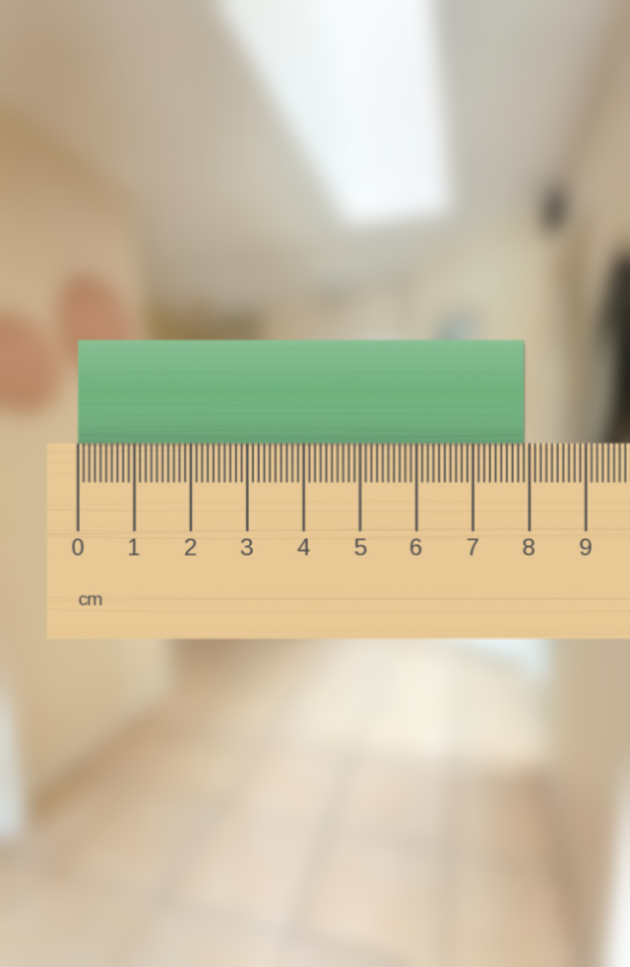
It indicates 7.9 cm
